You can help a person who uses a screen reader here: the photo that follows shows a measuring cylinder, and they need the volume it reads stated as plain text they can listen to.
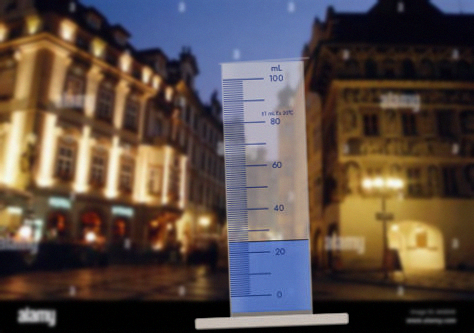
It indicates 25 mL
